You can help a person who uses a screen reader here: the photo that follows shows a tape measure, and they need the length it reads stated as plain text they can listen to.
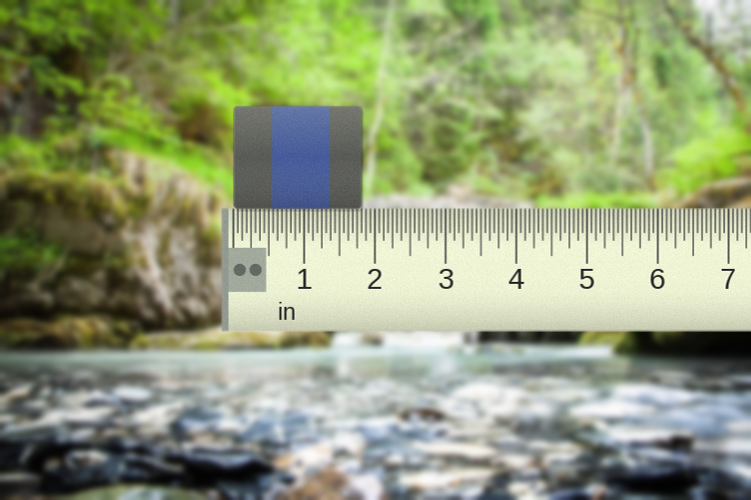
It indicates 1.8125 in
